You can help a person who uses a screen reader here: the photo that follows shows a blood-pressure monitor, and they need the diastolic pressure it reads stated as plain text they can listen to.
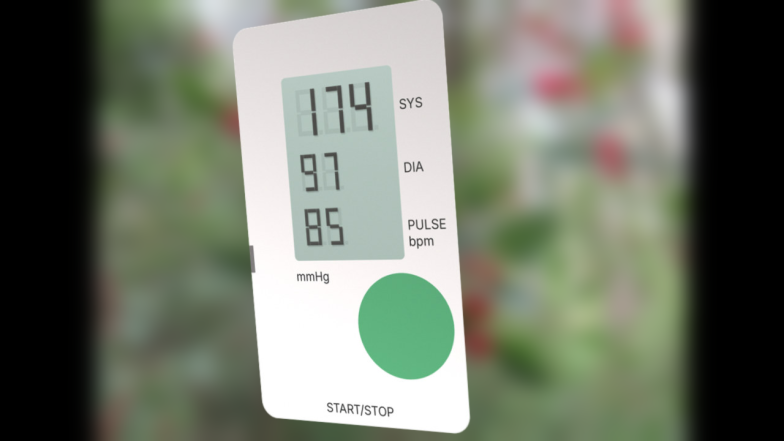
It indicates 97 mmHg
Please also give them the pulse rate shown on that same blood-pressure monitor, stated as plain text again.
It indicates 85 bpm
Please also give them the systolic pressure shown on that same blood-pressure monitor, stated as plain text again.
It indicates 174 mmHg
